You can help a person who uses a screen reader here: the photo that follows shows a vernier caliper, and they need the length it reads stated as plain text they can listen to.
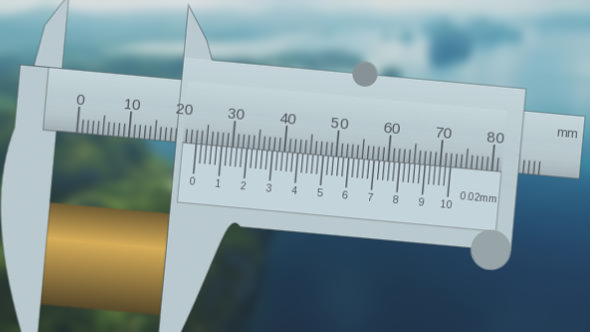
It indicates 23.0 mm
